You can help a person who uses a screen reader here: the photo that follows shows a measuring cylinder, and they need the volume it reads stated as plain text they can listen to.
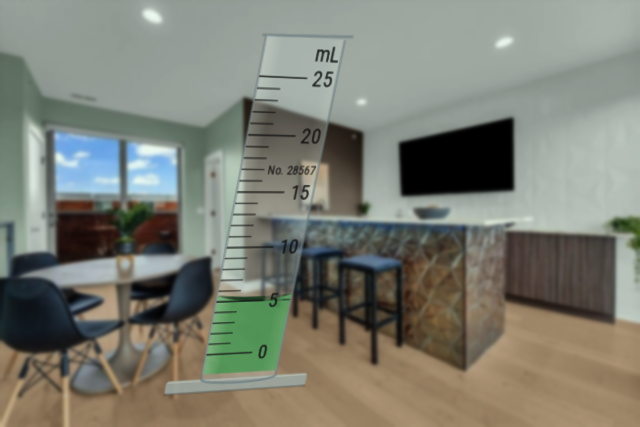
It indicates 5 mL
